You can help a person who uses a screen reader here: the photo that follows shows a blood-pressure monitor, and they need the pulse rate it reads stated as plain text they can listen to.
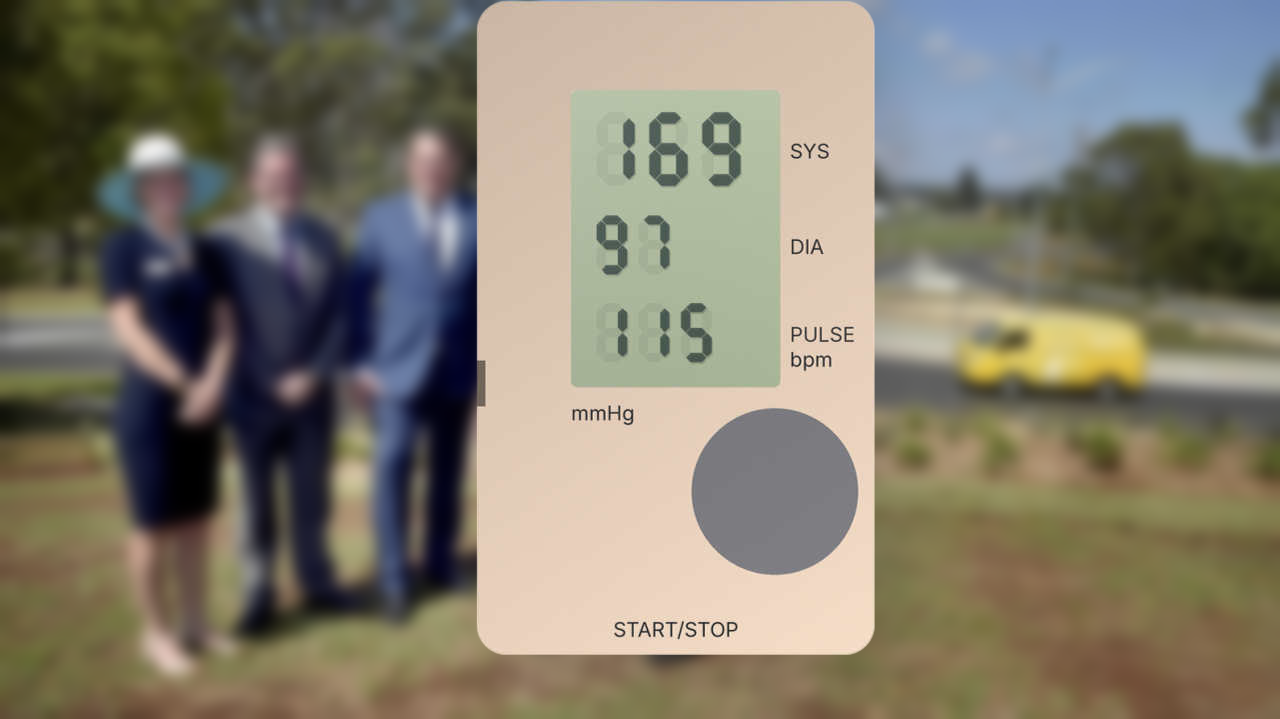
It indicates 115 bpm
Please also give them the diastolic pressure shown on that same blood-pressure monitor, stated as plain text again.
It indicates 97 mmHg
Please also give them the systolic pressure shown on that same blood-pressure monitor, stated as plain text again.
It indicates 169 mmHg
